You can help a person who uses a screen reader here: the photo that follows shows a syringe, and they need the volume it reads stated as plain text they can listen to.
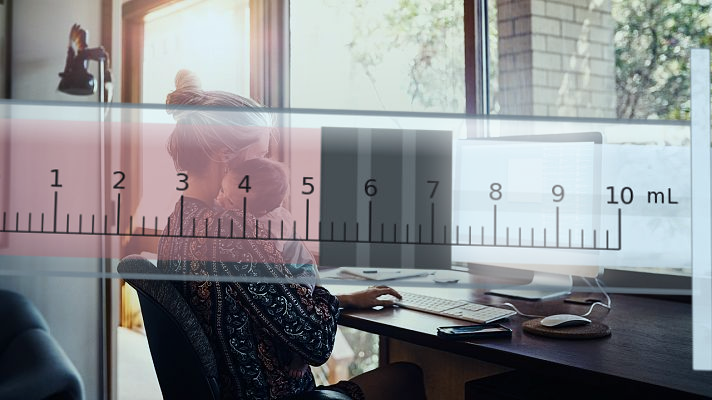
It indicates 5.2 mL
